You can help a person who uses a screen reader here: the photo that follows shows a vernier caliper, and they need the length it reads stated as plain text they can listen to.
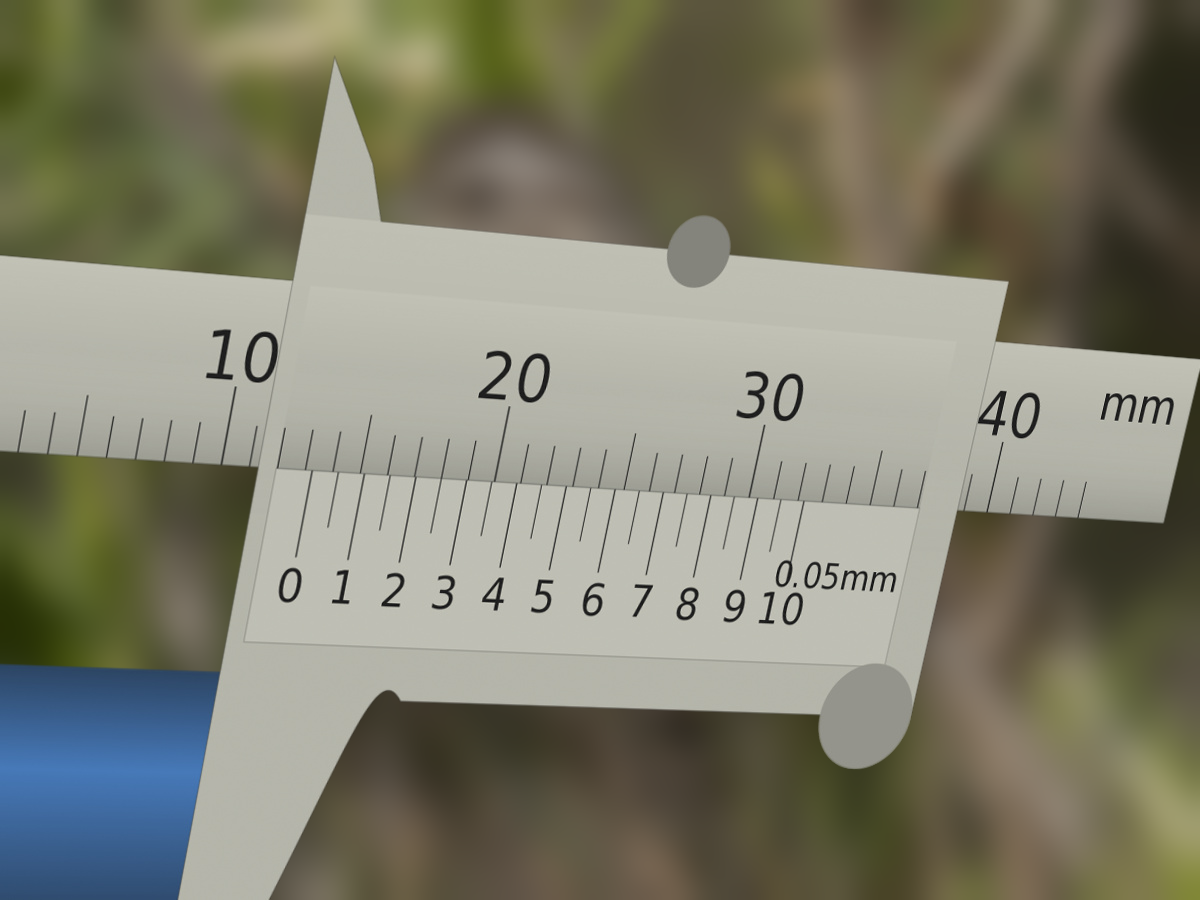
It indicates 13.25 mm
